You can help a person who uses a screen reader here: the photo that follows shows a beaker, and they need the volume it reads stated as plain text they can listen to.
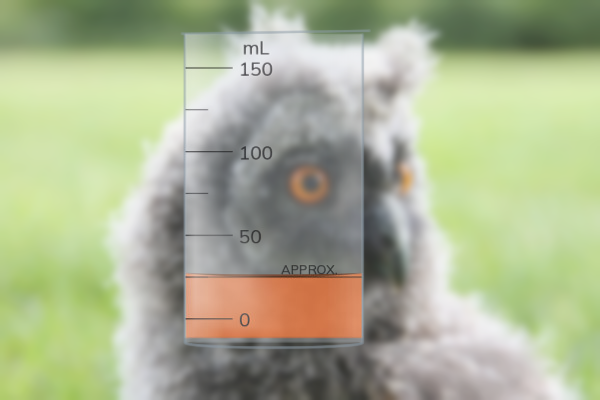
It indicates 25 mL
